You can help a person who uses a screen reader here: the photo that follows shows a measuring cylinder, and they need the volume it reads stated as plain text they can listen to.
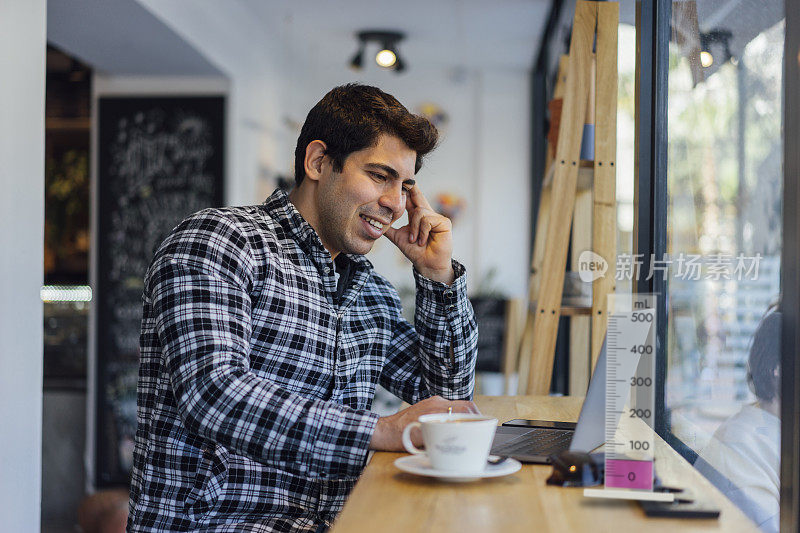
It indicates 50 mL
